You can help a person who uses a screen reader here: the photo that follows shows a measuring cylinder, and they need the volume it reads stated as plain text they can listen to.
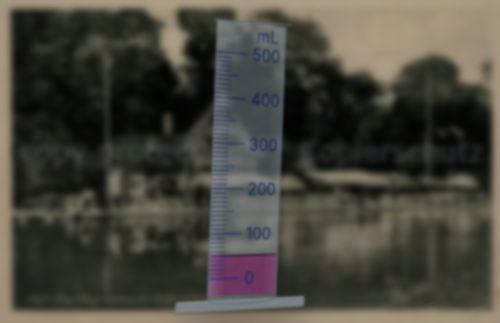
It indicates 50 mL
